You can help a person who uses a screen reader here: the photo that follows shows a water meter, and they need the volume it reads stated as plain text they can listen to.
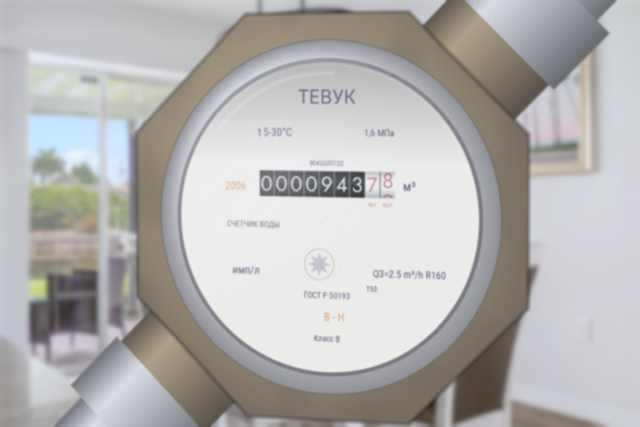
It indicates 943.78 m³
